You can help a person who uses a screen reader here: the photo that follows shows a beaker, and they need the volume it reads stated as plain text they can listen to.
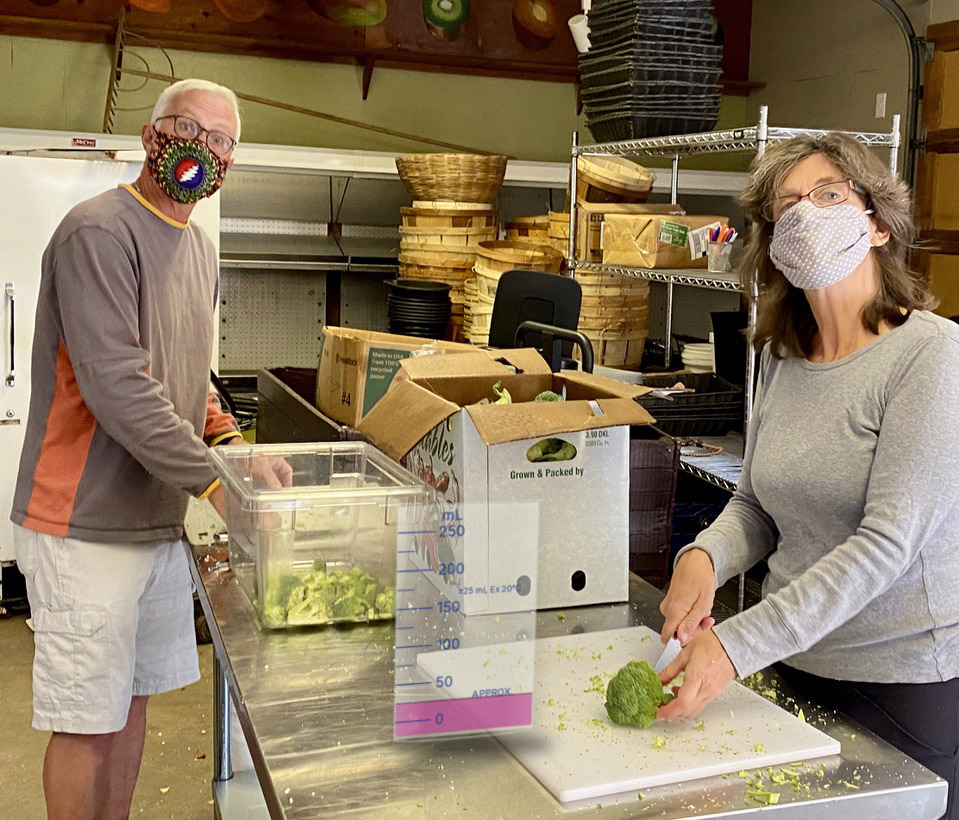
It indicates 25 mL
